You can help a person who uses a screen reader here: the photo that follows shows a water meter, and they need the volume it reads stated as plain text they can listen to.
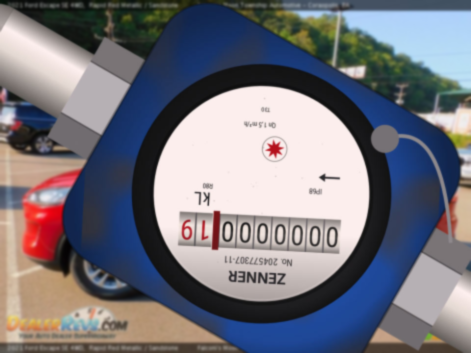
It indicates 0.19 kL
